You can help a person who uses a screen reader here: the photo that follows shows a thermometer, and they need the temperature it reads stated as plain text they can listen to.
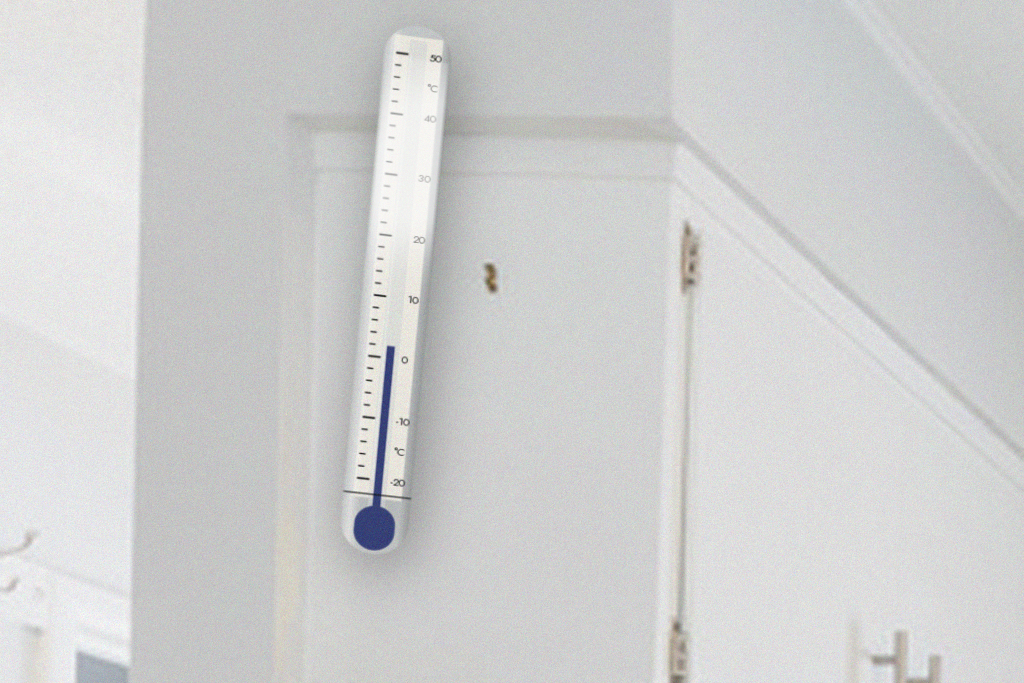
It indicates 2 °C
